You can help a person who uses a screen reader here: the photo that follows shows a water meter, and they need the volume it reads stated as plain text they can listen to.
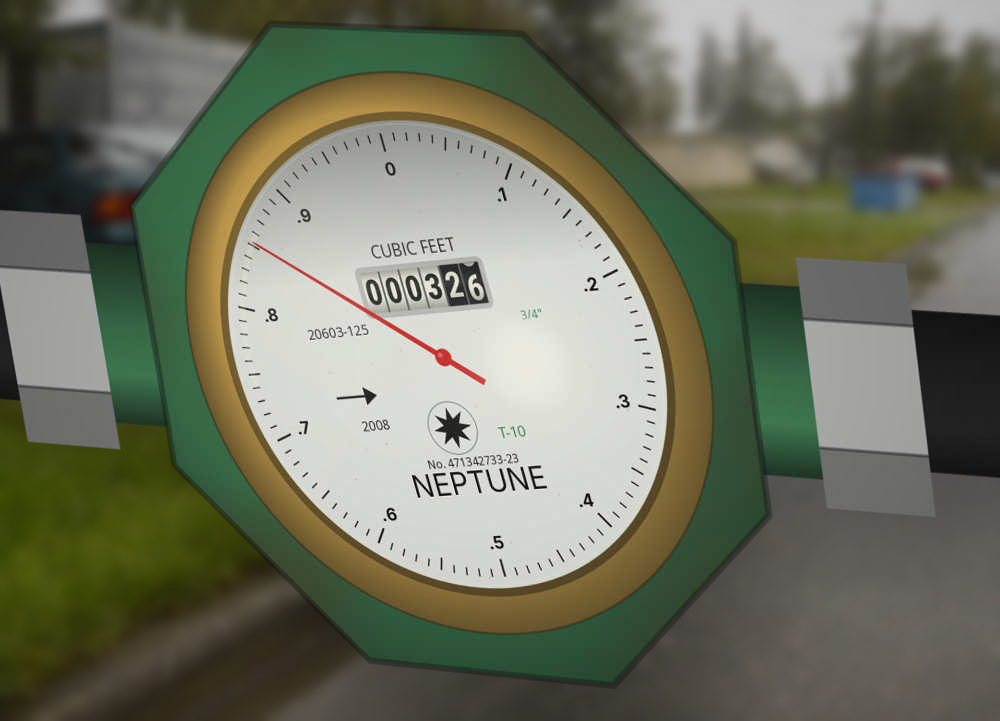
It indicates 325.85 ft³
